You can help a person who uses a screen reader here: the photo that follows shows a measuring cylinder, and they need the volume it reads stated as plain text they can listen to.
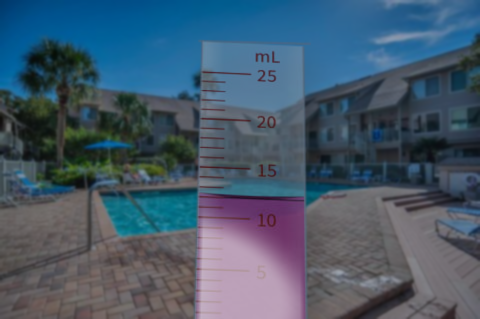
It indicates 12 mL
